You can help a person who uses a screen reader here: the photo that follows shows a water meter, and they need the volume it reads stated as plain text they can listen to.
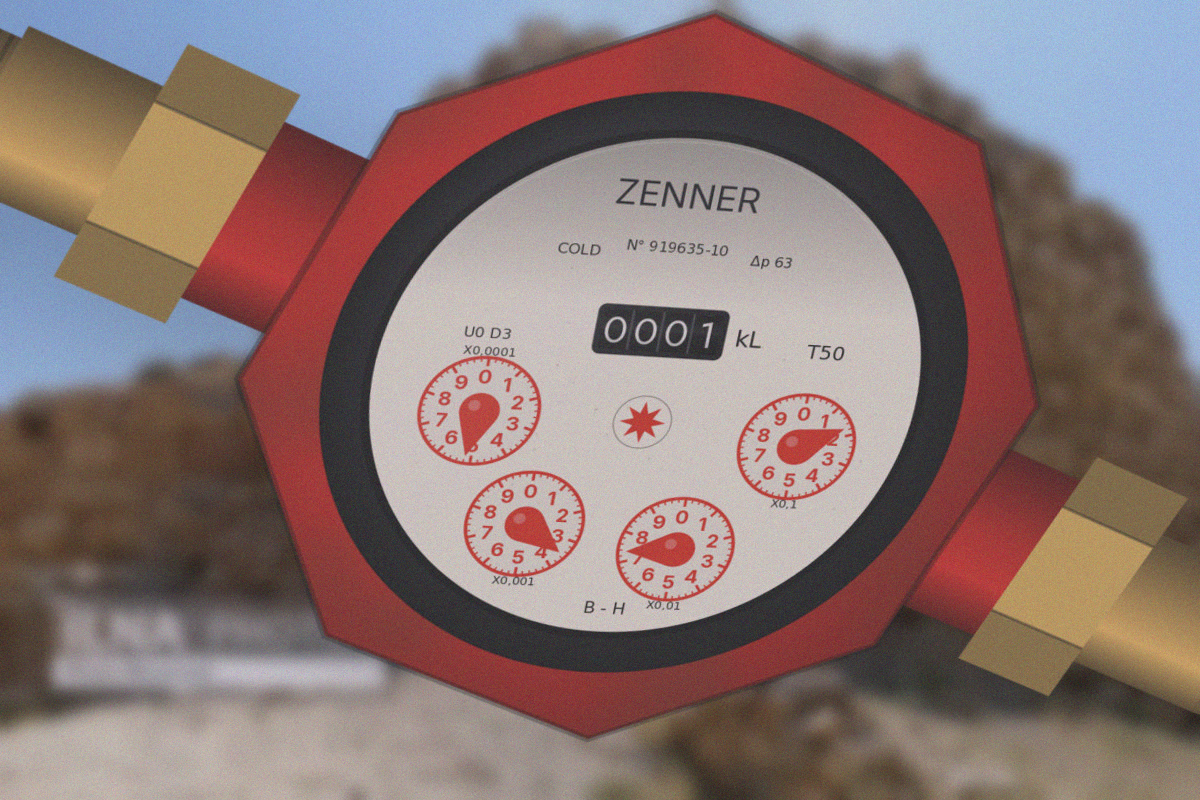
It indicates 1.1735 kL
